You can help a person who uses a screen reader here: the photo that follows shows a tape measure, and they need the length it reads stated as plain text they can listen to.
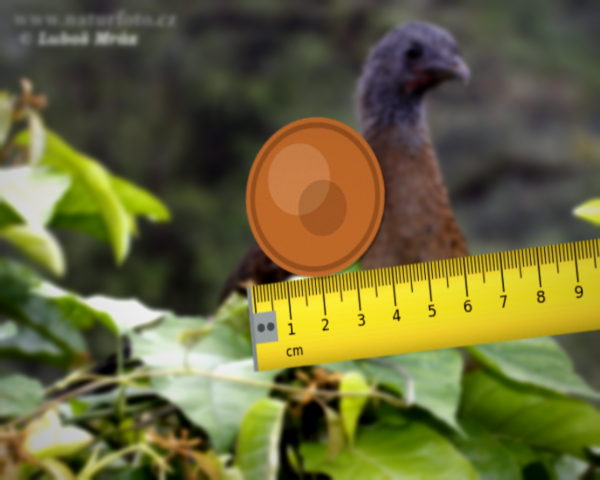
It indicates 4 cm
